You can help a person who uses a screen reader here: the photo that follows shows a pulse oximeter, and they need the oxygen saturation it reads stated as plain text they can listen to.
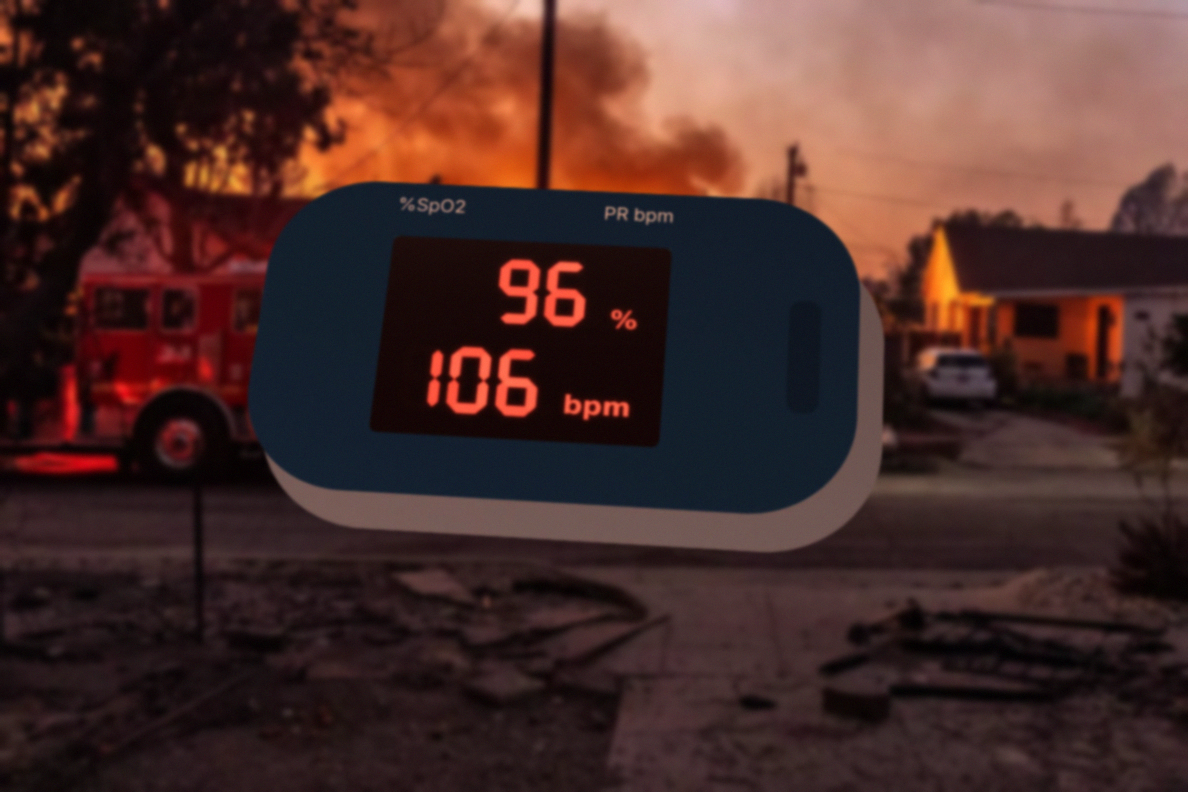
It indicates 96 %
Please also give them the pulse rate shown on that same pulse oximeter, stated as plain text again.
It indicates 106 bpm
